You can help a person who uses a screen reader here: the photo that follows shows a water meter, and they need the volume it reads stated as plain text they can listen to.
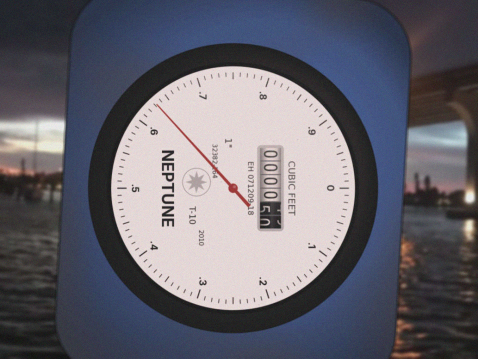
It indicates 49.63 ft³
